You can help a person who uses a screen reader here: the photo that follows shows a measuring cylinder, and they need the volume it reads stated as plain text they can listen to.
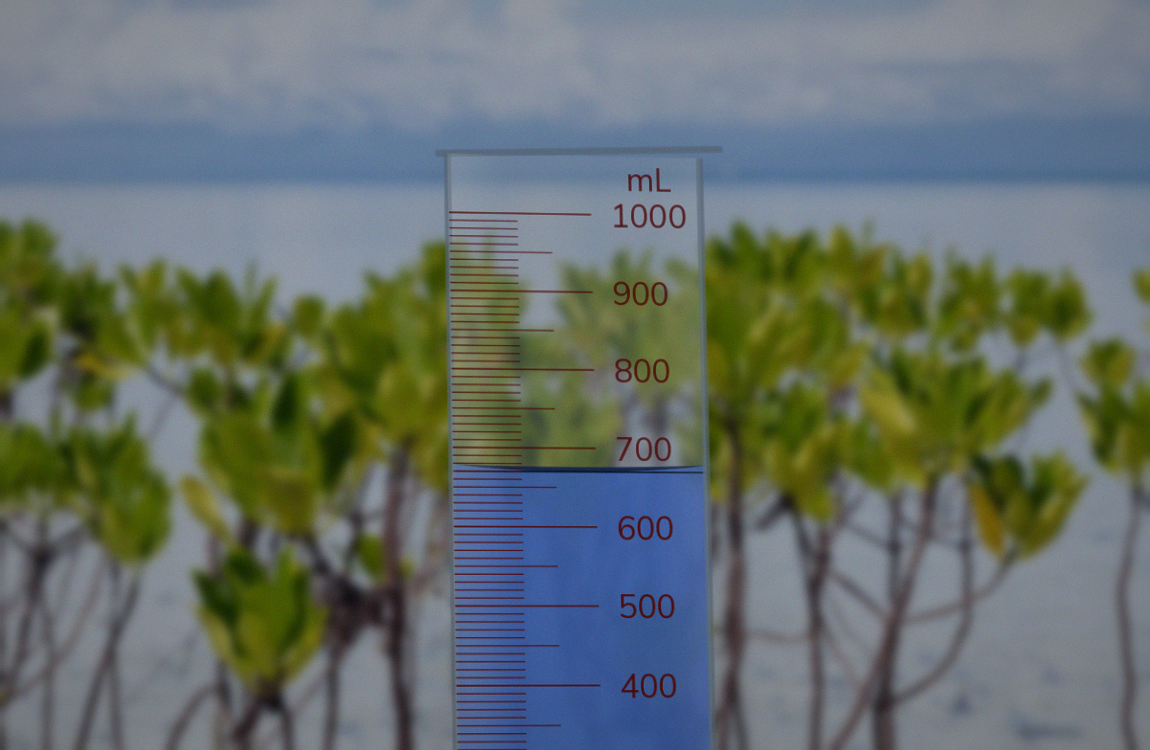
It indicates 670 mL
